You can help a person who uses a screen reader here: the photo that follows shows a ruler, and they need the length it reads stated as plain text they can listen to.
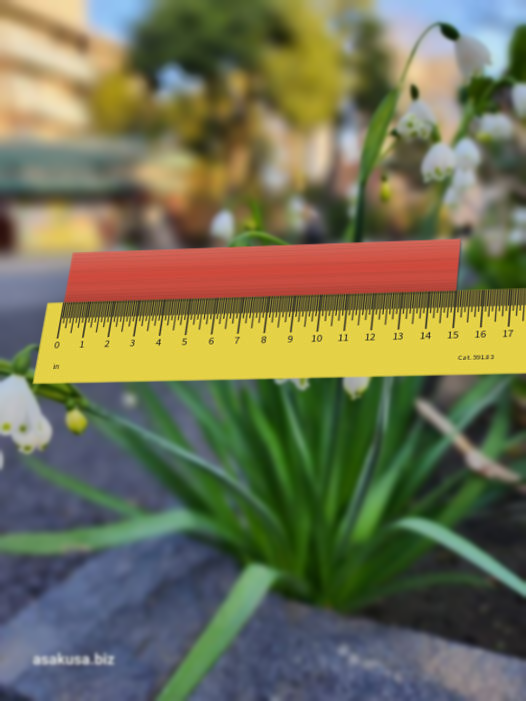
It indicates 15 in
